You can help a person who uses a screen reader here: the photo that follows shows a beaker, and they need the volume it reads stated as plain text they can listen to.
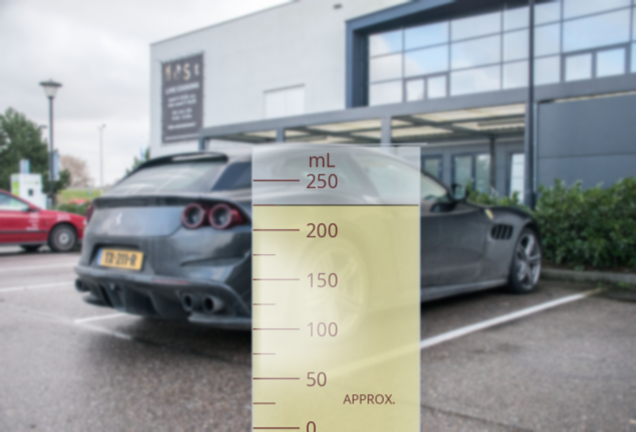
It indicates 225 mL
